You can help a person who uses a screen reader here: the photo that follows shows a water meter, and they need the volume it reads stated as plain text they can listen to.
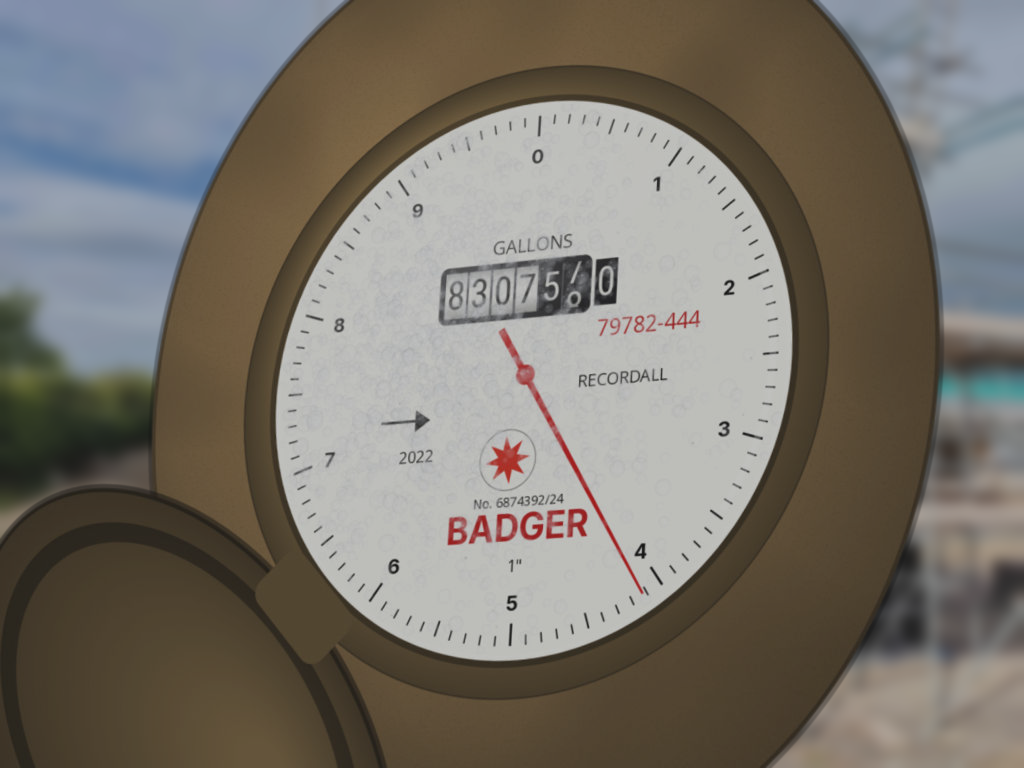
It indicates 8307574.1 gal
